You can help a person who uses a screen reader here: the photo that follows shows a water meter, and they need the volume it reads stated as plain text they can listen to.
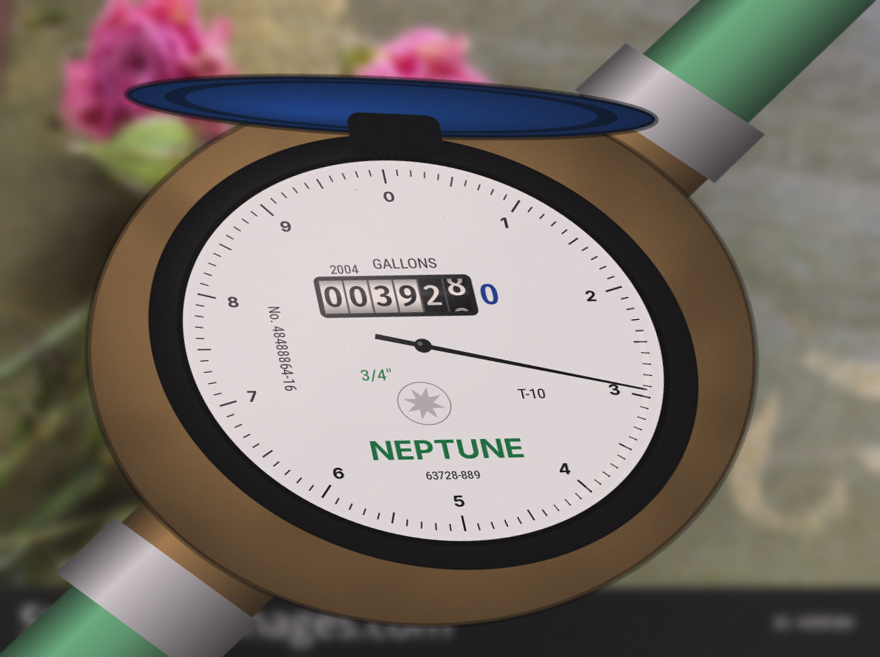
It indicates 39282.9 gal
